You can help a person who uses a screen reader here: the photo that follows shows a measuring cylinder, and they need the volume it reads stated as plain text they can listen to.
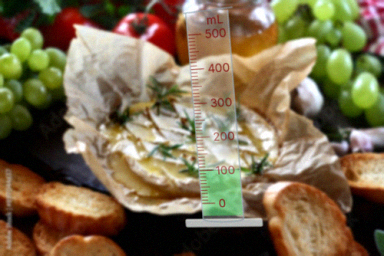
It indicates 100 mL
